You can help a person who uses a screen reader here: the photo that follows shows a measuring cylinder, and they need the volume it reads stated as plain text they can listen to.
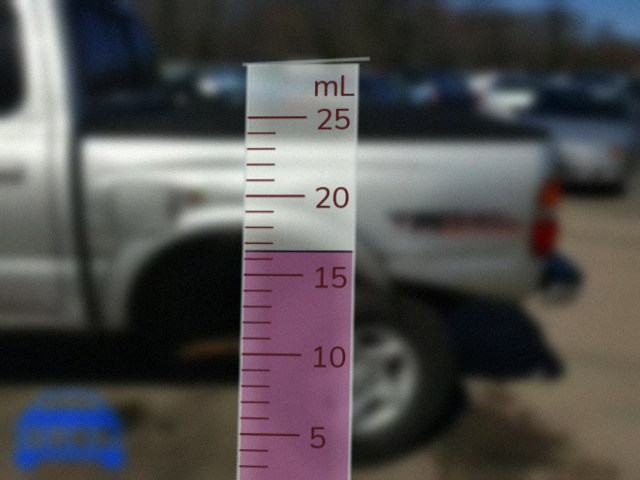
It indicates 16.5 mL
